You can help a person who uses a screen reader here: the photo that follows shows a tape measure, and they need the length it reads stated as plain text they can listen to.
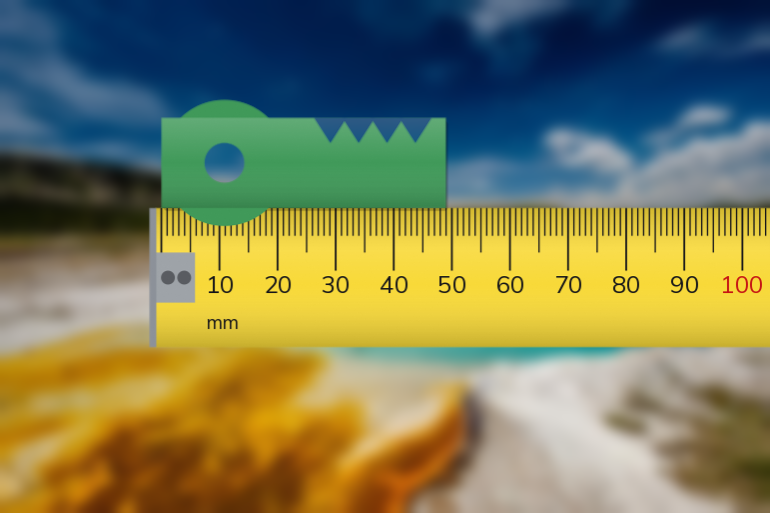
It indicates 49 mm
